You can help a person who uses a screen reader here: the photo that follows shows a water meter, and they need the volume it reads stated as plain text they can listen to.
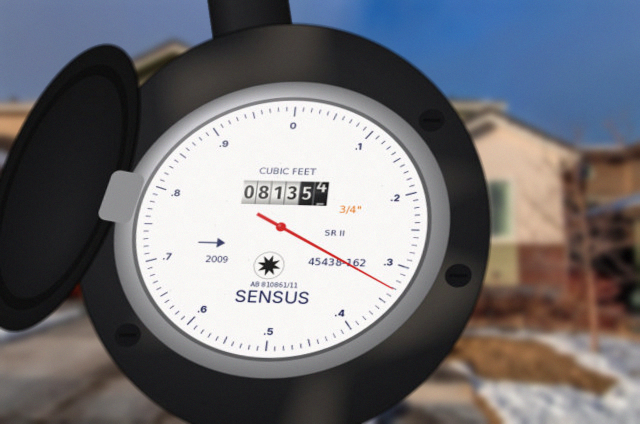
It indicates 81354.33 ft³
